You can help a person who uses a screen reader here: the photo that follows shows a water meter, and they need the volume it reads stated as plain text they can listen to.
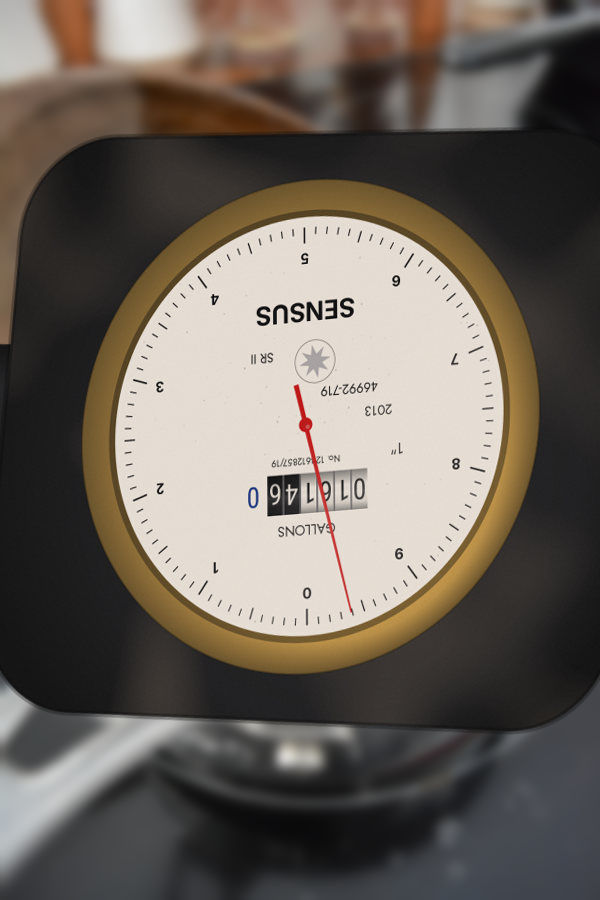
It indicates 161459.6 gal
